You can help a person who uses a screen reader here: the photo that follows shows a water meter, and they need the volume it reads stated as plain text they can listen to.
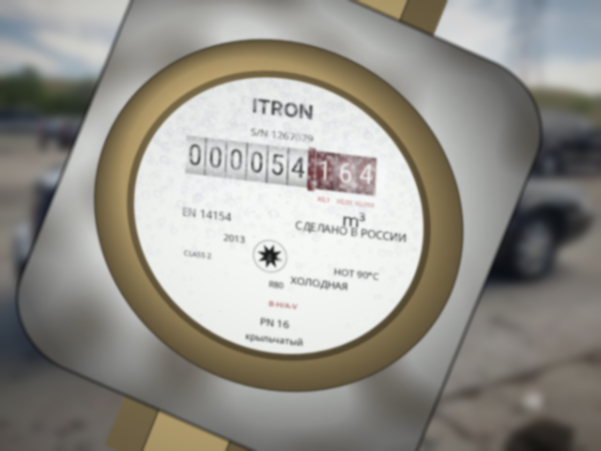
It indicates 54.164 m³
